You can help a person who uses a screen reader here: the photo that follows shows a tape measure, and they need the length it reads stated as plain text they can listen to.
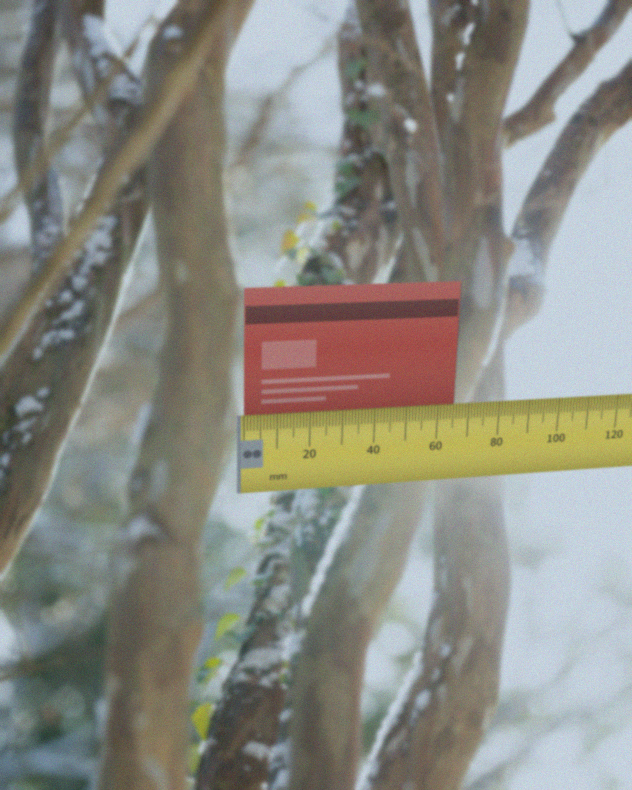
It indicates 65 mm
